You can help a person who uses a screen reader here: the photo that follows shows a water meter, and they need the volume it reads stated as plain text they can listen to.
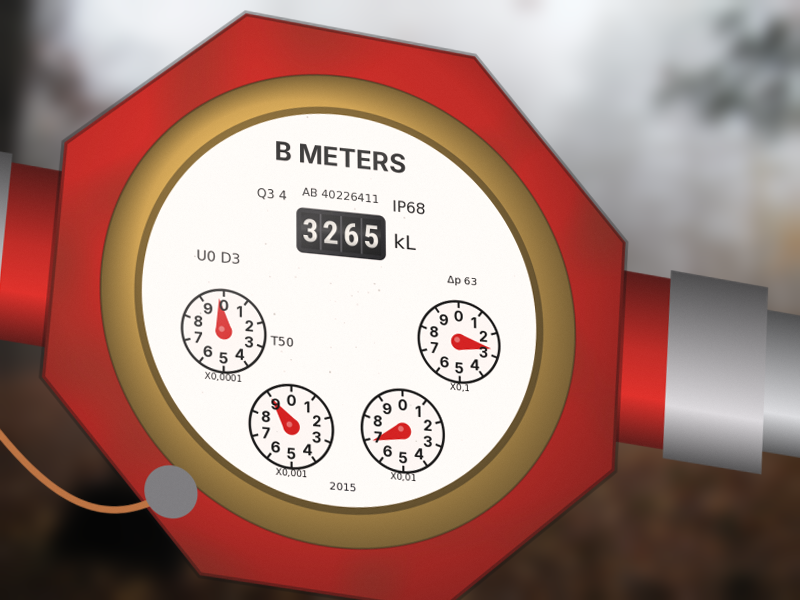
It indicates 3265.2689 kL
